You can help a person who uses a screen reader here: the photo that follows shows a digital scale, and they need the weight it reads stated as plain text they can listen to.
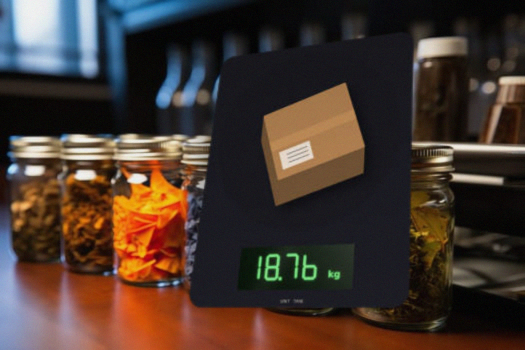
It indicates 18.76 kg
